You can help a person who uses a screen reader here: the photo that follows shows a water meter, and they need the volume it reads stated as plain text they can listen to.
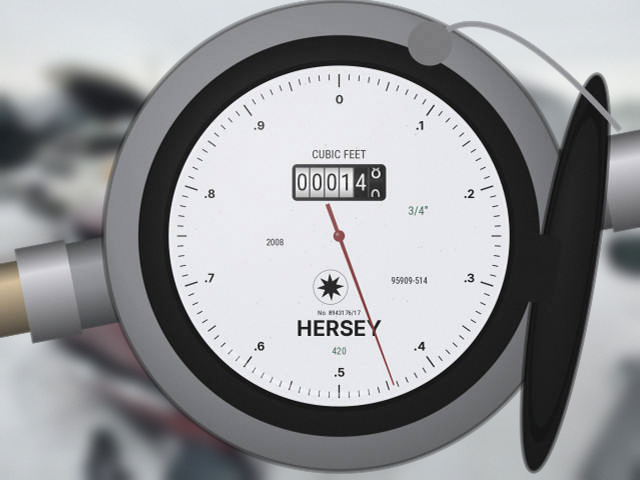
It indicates 148.44 ft³
